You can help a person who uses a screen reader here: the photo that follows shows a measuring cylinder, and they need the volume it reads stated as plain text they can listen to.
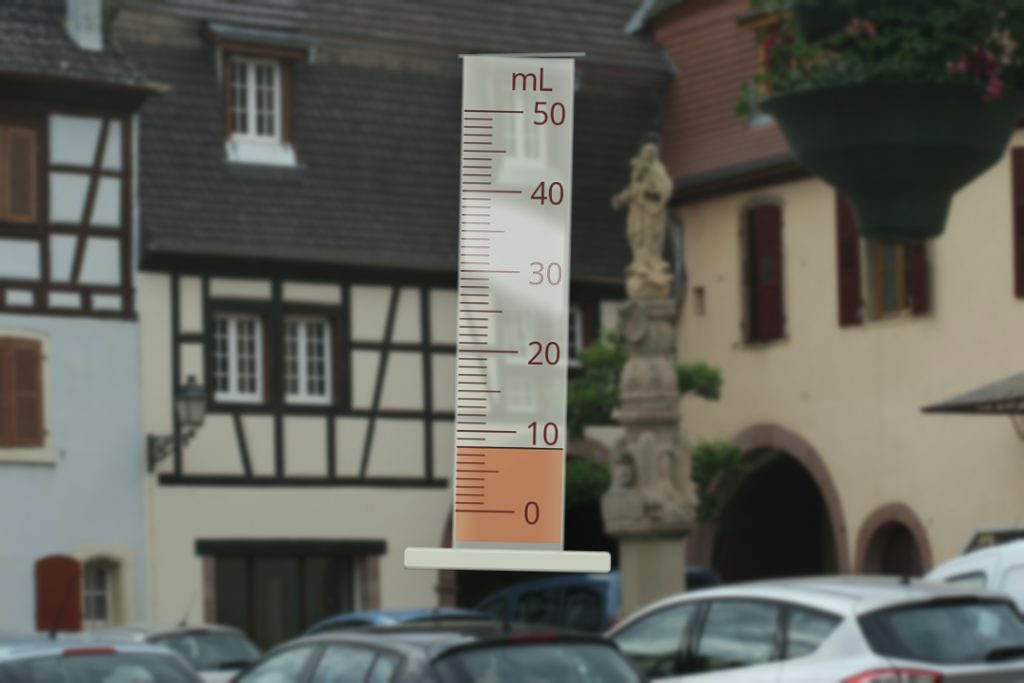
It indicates 8 mL
